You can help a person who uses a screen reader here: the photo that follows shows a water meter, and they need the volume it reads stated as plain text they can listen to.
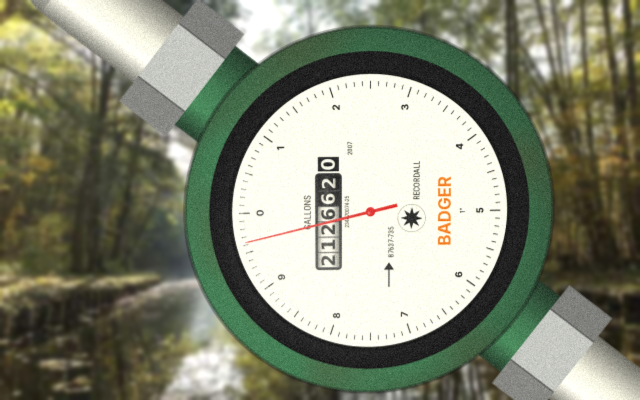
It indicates 2126619.6 gal
